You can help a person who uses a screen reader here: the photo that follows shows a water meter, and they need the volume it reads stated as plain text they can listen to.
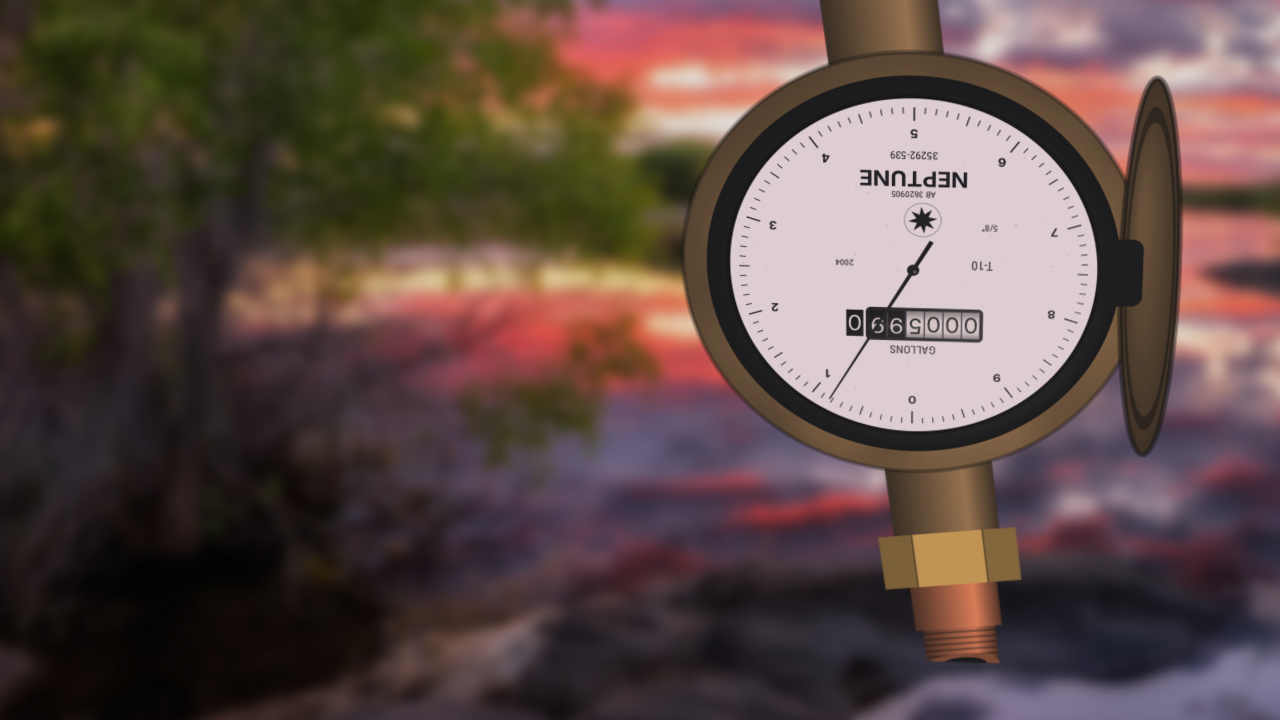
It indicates 5990.8 gal
